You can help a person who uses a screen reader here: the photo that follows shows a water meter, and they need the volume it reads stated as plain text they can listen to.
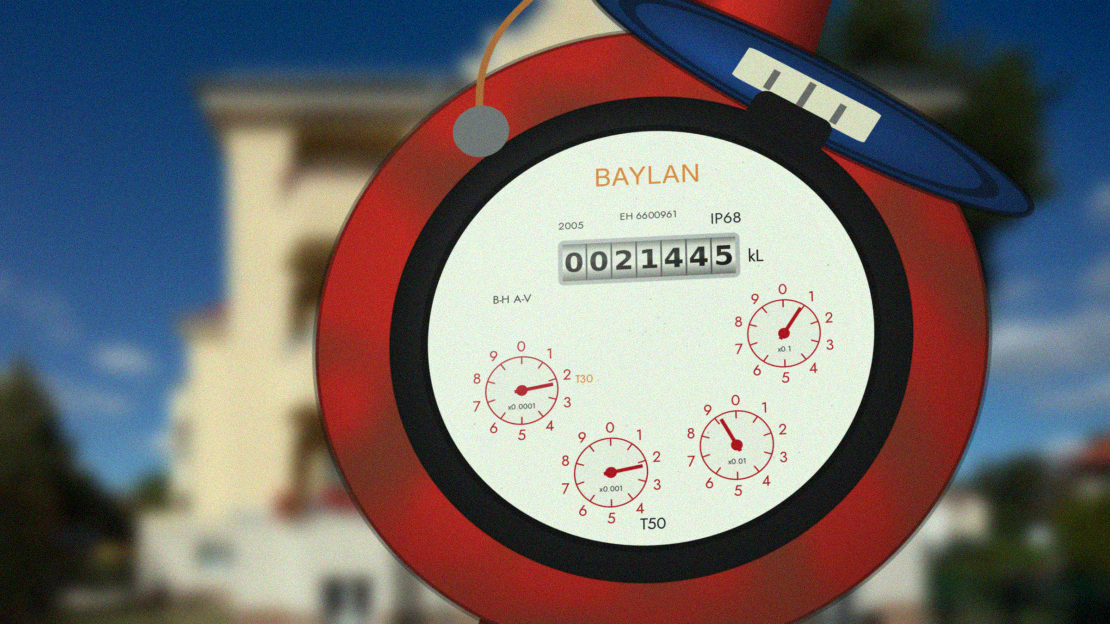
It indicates 21445.0922 kL
